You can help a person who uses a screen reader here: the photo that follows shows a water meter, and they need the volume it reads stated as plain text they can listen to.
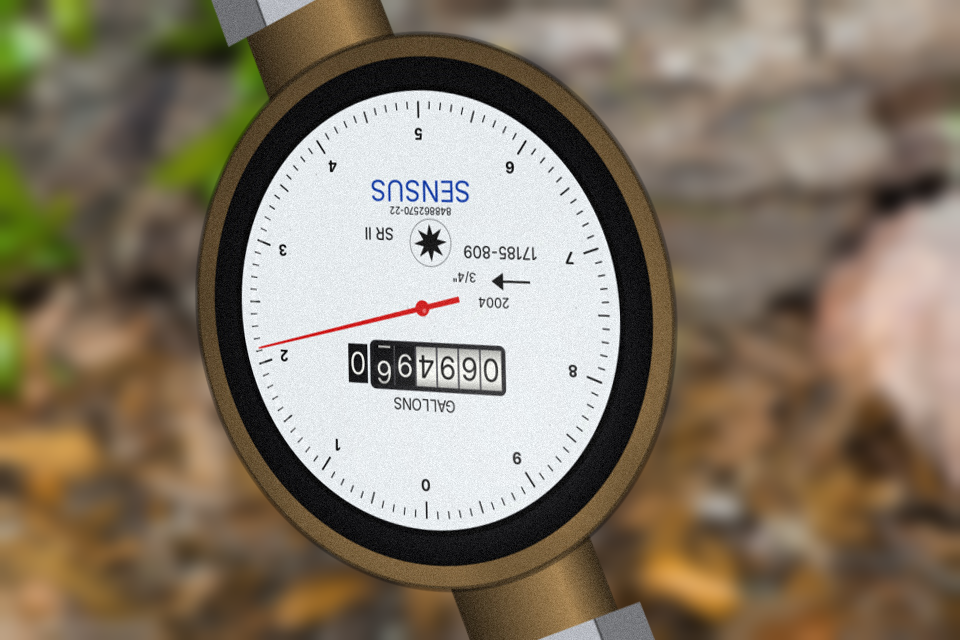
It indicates 694962.1 gal
